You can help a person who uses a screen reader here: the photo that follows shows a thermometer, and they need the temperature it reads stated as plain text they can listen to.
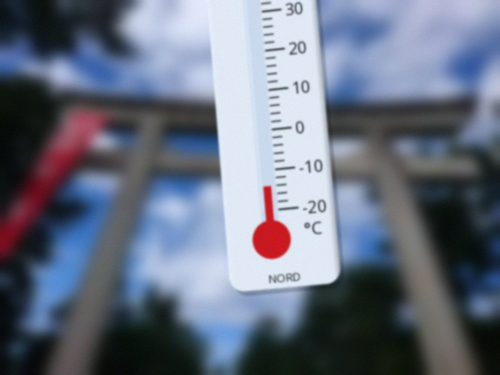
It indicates -14 °C
